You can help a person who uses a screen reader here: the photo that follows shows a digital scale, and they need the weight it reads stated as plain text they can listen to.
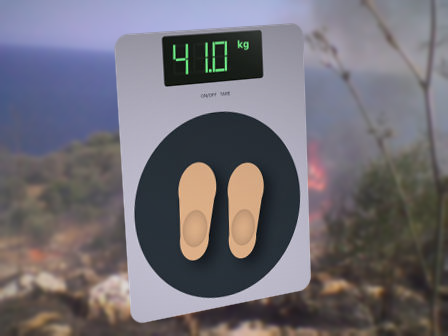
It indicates 41.0 kg
